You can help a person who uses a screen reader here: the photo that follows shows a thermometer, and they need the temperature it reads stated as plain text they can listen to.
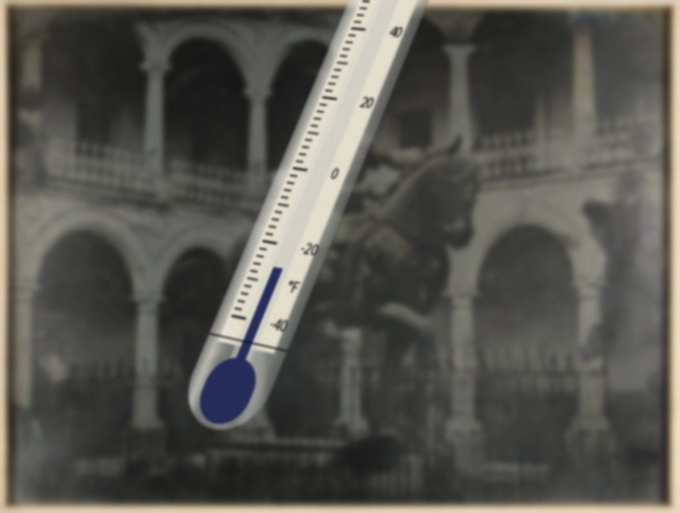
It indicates -26 °F
